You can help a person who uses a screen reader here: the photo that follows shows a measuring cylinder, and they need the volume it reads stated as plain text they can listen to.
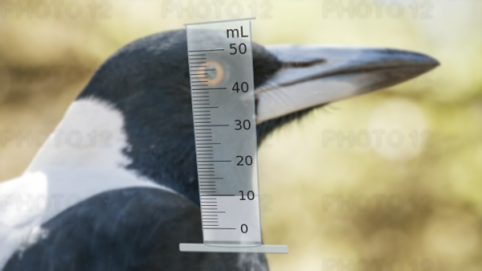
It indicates 10 mL
